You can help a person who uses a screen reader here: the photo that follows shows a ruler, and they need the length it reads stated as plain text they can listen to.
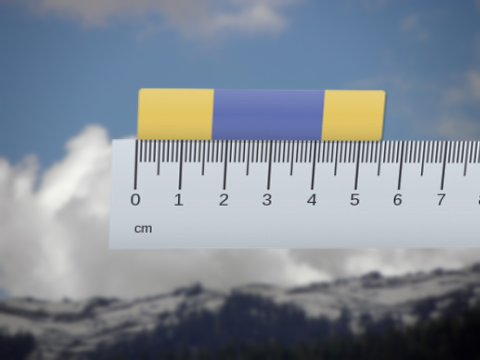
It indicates 5.5 cm
